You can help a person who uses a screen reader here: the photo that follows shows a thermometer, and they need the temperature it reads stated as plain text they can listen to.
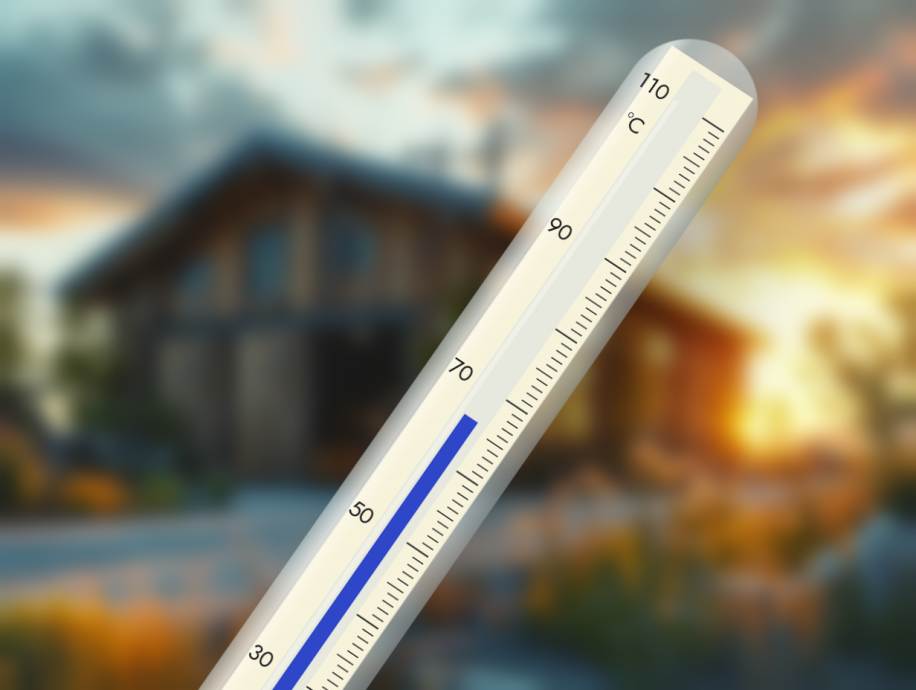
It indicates 66 °C
